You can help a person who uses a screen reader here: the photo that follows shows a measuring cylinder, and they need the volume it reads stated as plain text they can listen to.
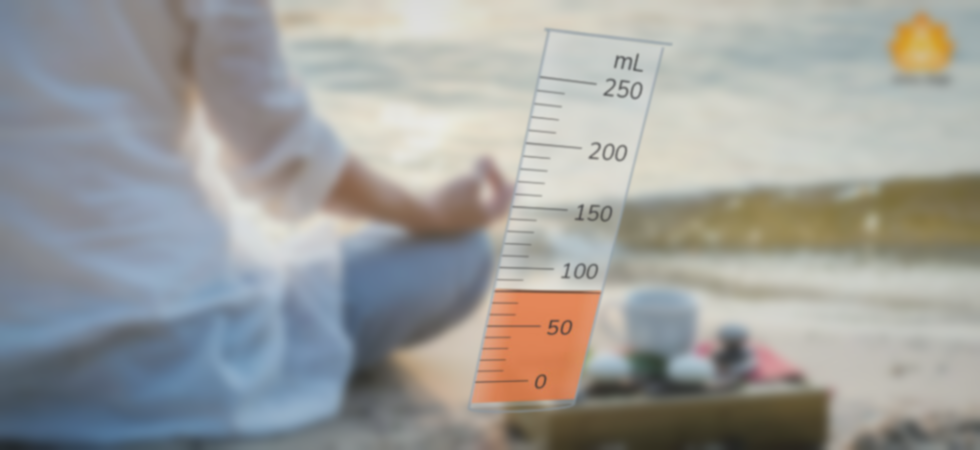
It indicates 80 mL
